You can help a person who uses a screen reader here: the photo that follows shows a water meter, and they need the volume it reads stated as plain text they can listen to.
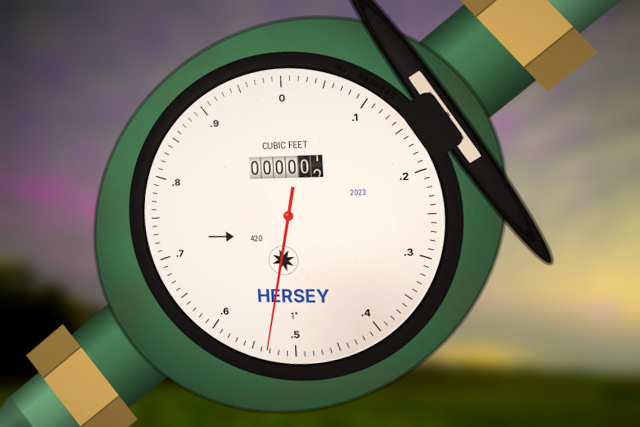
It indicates 1.53 ft³
